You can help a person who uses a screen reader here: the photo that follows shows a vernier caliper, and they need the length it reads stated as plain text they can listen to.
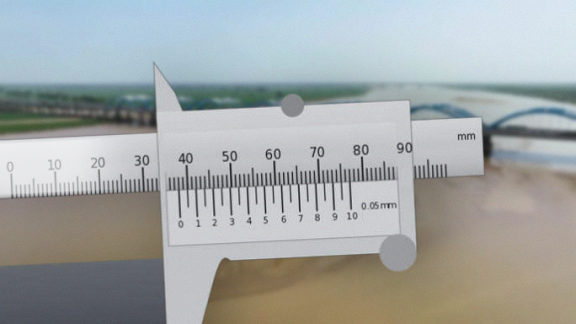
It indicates 38.0 mm
